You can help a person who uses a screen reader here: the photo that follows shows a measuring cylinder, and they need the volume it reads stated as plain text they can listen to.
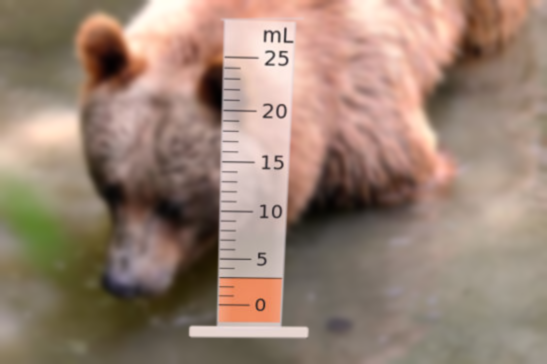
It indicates 3 mL
